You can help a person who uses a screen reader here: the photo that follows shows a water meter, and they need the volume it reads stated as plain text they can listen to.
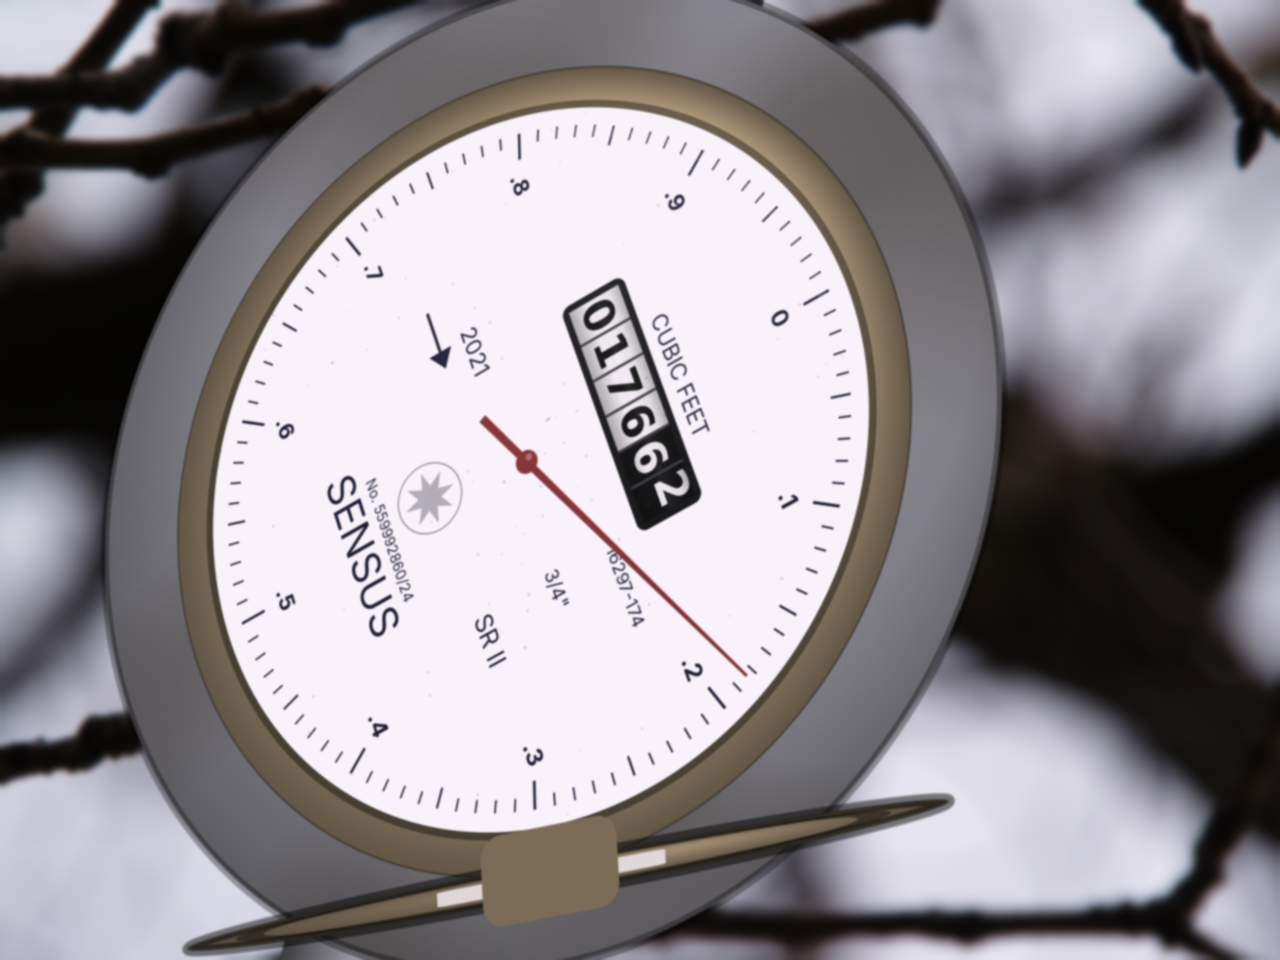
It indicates 17662.18 ft³
